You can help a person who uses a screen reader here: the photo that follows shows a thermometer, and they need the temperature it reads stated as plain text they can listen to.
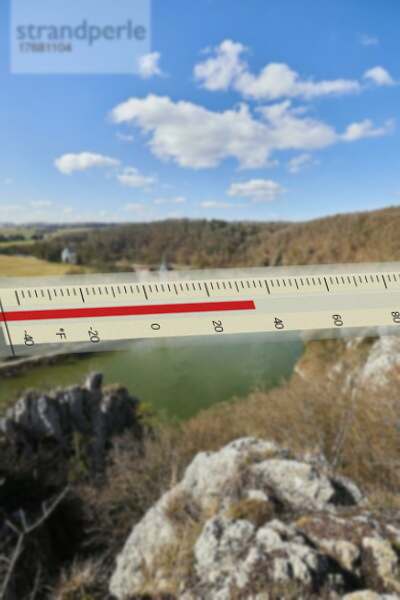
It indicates 34 °F
